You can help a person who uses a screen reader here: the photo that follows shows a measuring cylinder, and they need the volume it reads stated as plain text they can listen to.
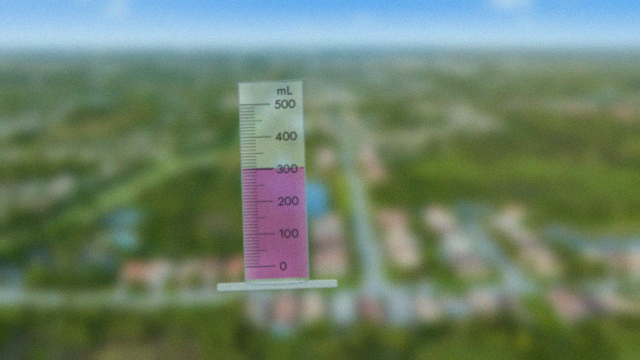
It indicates 300 mL
